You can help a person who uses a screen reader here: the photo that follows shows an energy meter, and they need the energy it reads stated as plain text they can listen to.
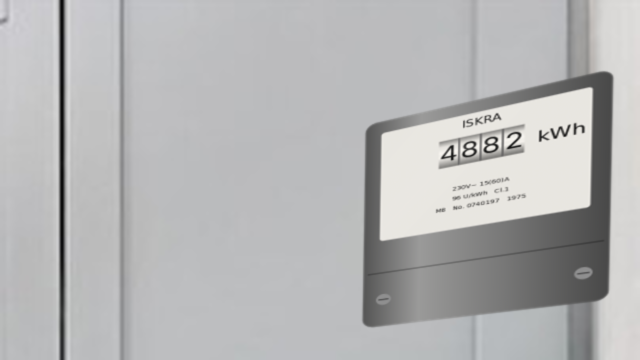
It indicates 4882 kWh
